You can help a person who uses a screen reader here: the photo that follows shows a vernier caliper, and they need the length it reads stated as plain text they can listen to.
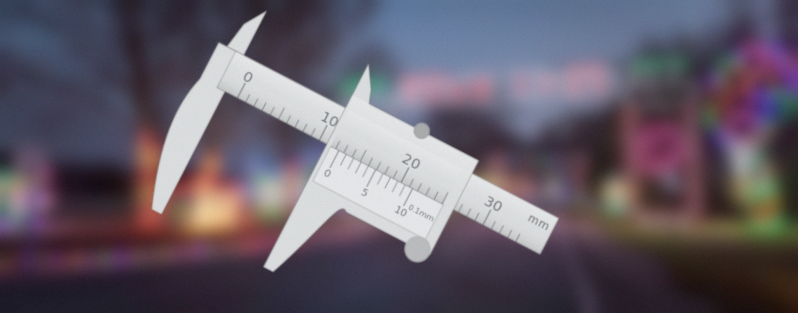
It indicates 12.4 mm
